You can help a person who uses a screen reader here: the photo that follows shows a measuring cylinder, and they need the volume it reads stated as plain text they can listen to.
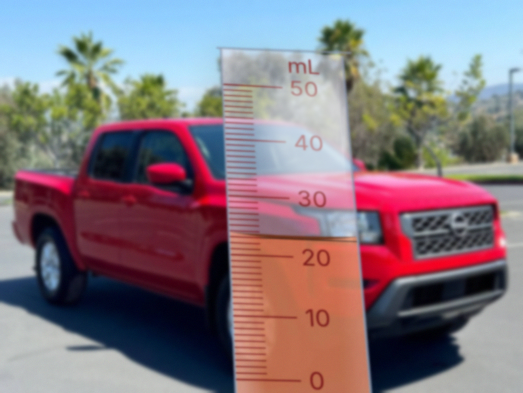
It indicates 23 mL
